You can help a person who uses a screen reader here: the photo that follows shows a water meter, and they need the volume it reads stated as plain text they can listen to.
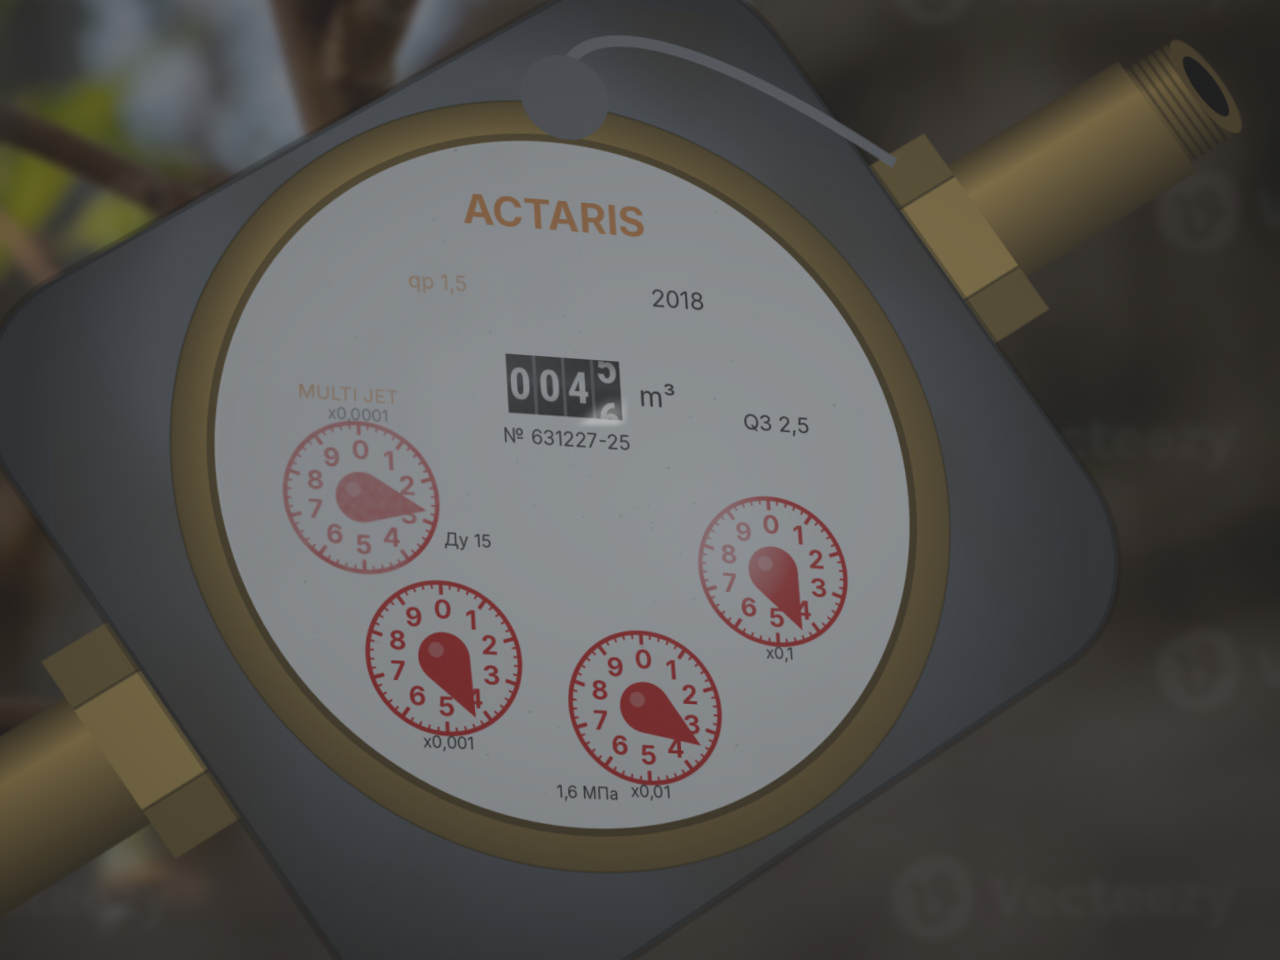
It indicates 45.4342 m³
